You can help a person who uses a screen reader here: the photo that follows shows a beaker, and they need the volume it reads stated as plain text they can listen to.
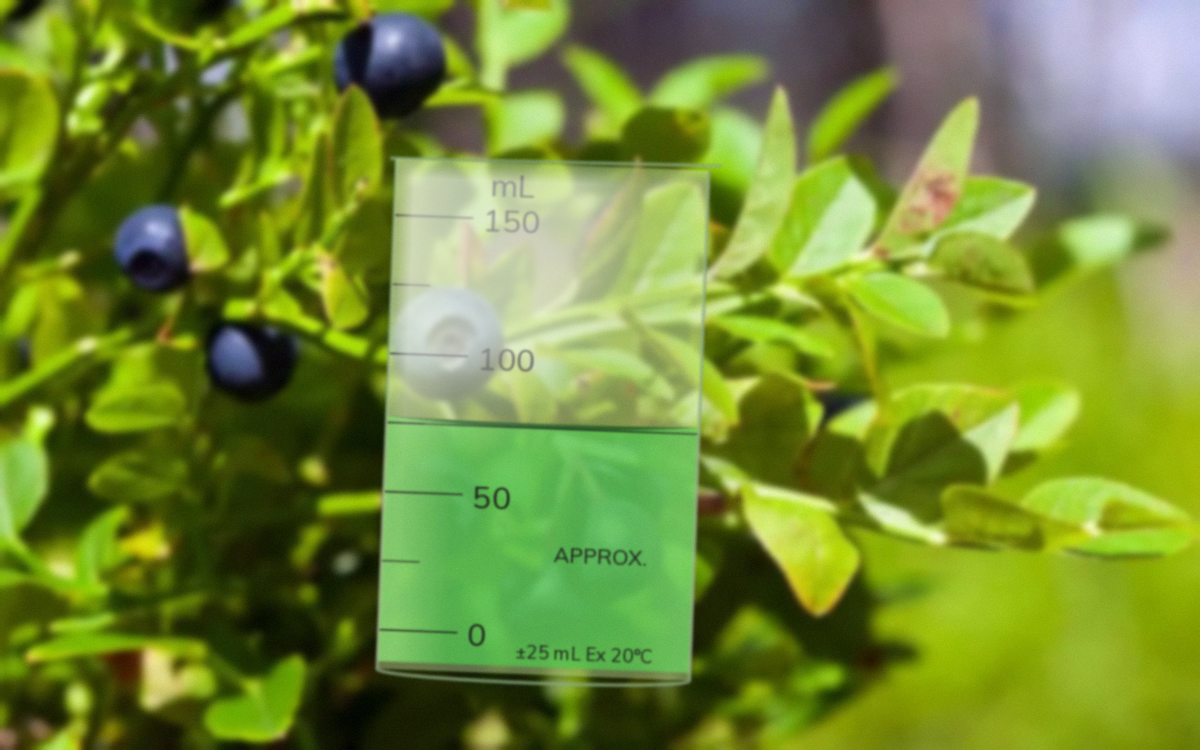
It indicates 75 mL
